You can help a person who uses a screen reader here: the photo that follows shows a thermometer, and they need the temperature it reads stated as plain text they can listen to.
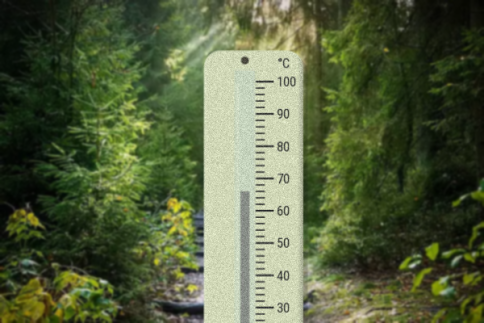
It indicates 66 °C
